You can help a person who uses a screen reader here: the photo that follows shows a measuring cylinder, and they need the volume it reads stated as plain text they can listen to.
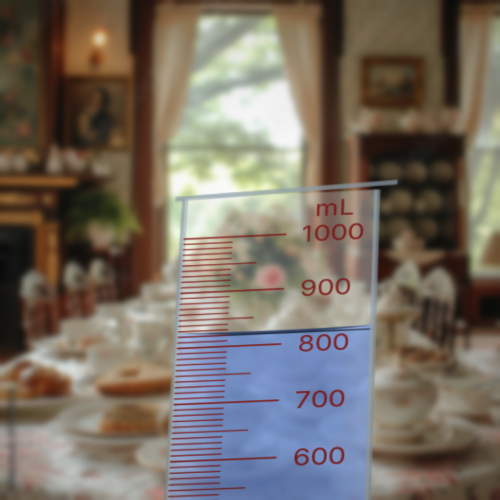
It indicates 820 mL
